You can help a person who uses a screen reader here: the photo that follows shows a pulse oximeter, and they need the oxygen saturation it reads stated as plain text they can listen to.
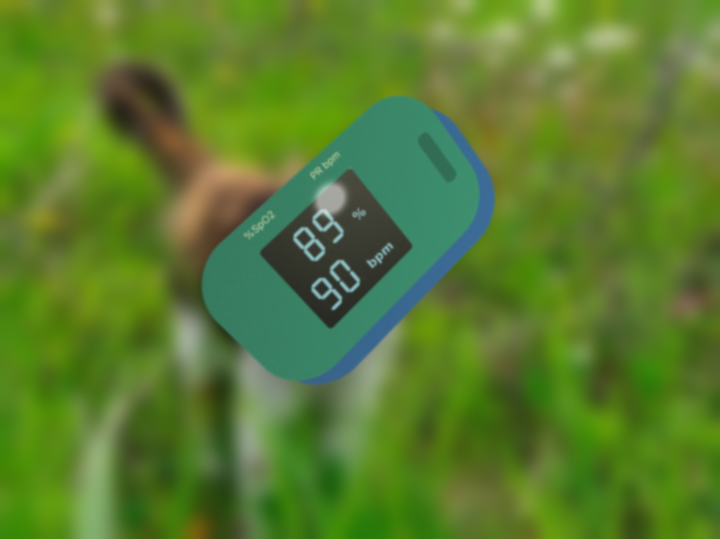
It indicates 89 %
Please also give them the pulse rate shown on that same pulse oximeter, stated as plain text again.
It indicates 90 bpm
